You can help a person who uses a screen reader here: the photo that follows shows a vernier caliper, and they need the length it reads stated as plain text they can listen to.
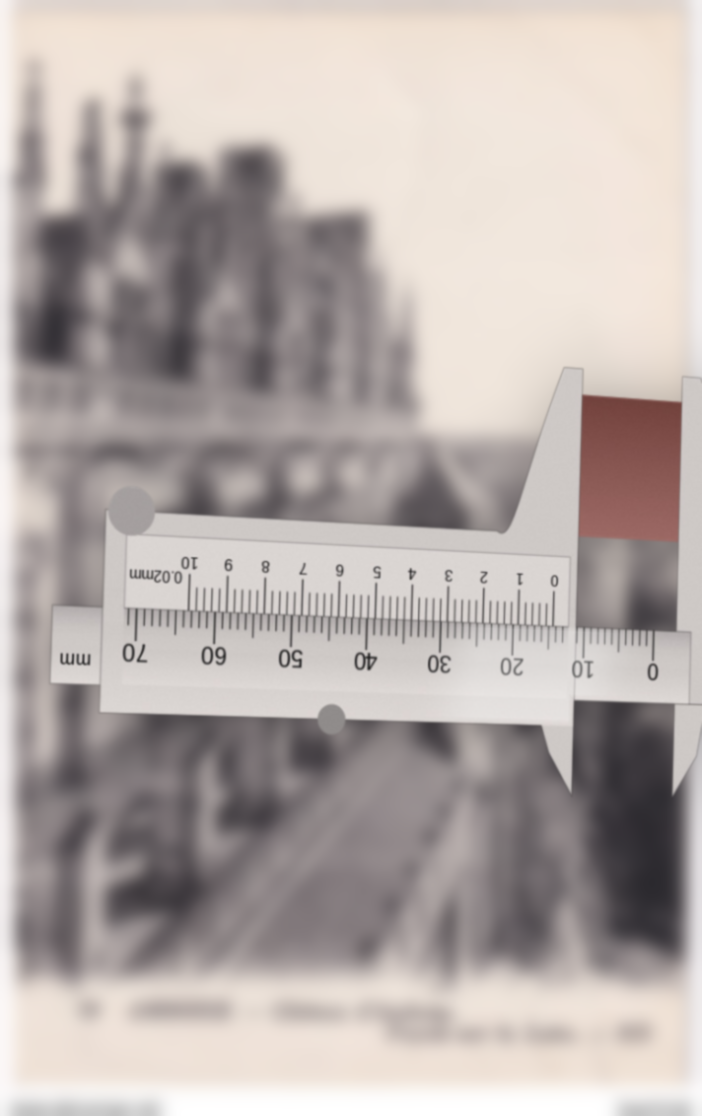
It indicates 14.4 mm
